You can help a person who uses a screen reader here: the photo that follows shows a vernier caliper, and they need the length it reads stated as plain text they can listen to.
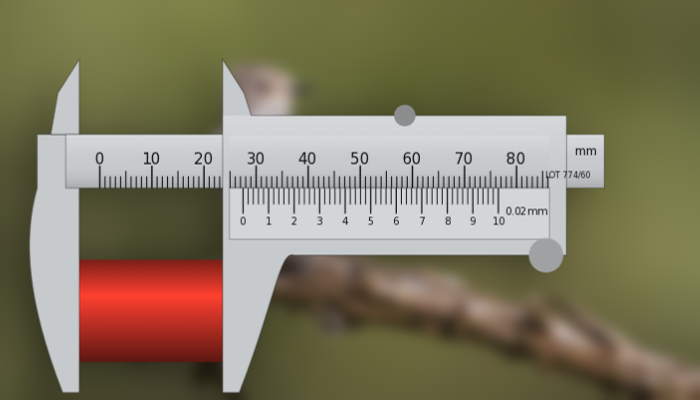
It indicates 27.5 mm
